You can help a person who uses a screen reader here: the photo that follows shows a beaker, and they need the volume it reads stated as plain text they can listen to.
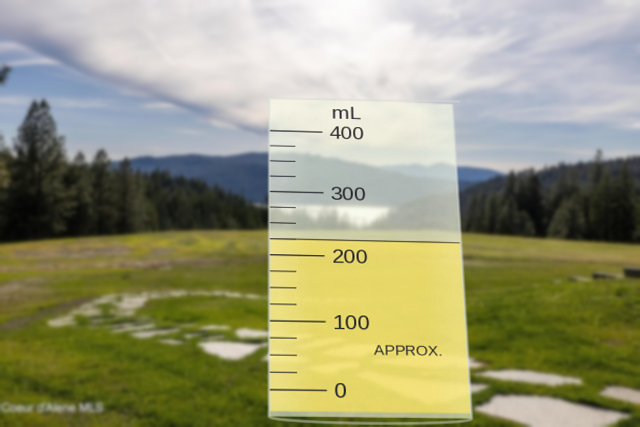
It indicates 225 mL
